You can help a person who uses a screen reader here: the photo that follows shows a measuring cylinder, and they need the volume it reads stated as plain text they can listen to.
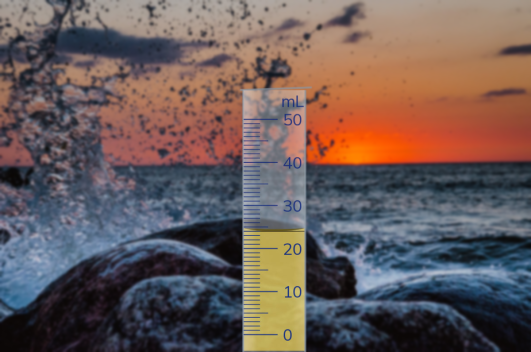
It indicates 24 mL
